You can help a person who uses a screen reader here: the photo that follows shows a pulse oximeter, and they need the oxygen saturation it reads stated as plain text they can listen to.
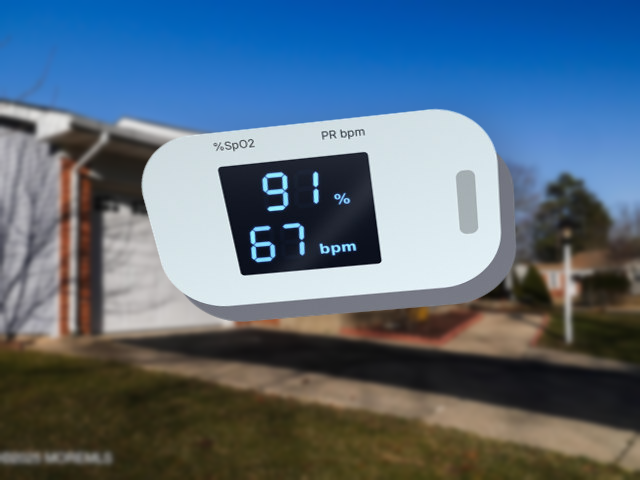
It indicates 91 %
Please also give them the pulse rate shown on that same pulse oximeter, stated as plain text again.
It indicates 67 bpm
